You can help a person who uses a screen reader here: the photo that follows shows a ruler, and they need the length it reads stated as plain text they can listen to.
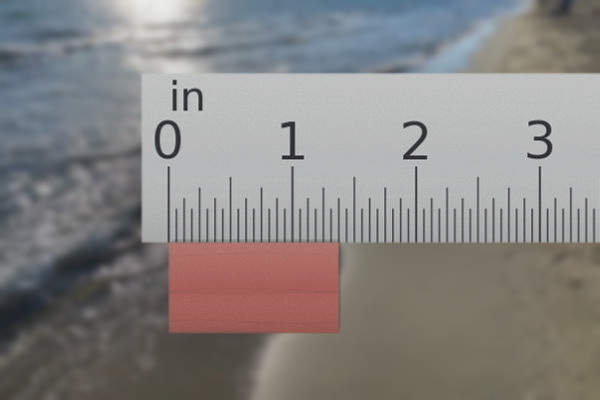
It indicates 1.375 in
